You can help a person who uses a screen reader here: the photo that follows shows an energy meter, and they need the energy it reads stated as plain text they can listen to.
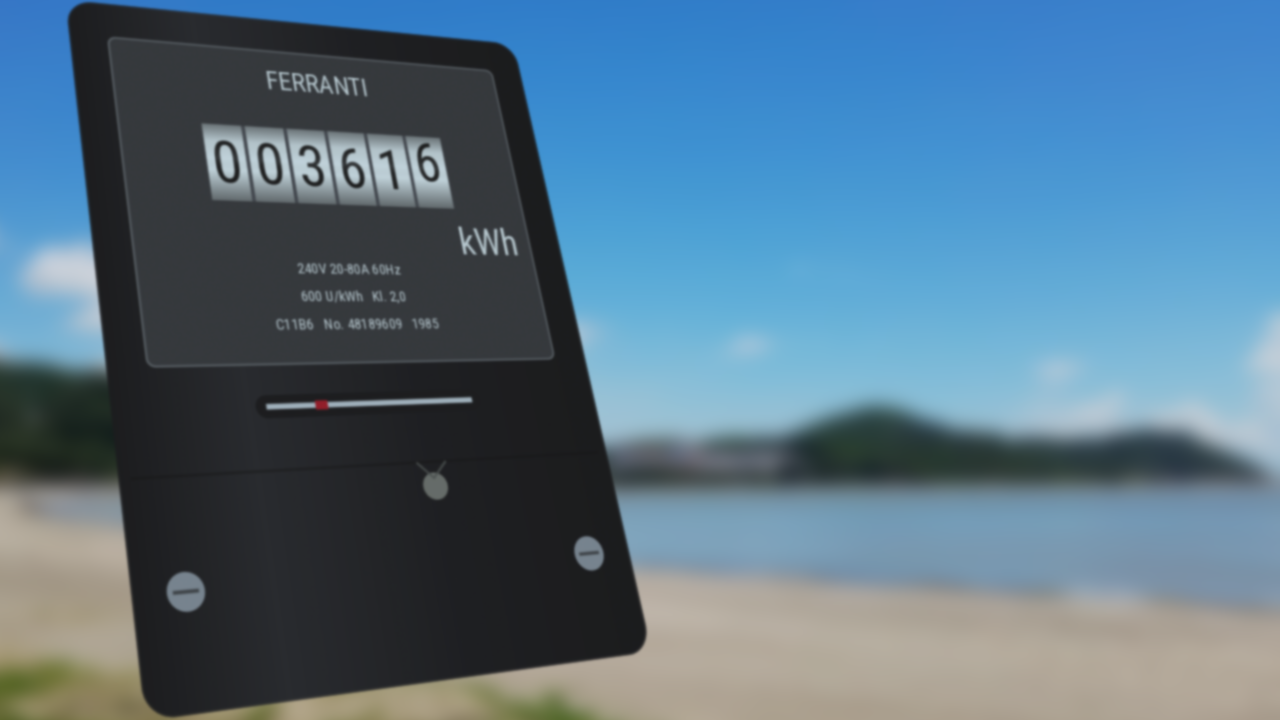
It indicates 3616 kWh
